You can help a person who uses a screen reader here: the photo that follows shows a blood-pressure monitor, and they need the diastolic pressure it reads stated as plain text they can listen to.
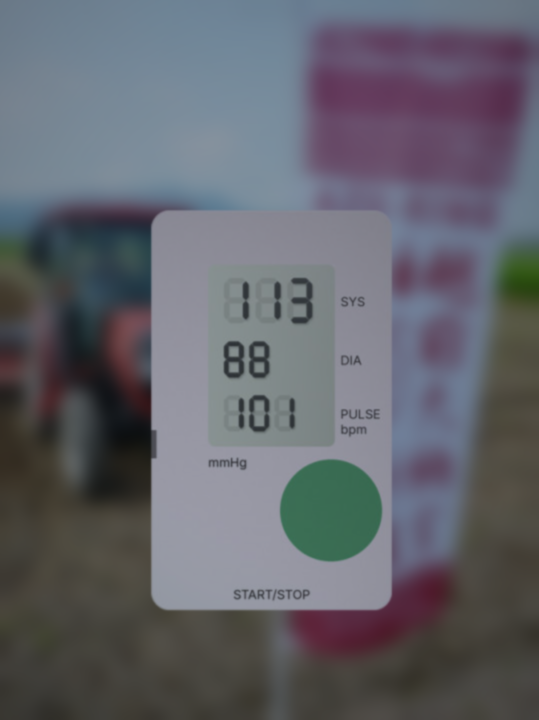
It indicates 88 mmHg
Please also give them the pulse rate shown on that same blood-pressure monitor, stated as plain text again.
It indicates 101 bpm
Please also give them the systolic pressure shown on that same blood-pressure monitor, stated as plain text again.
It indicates 113 mmHg
